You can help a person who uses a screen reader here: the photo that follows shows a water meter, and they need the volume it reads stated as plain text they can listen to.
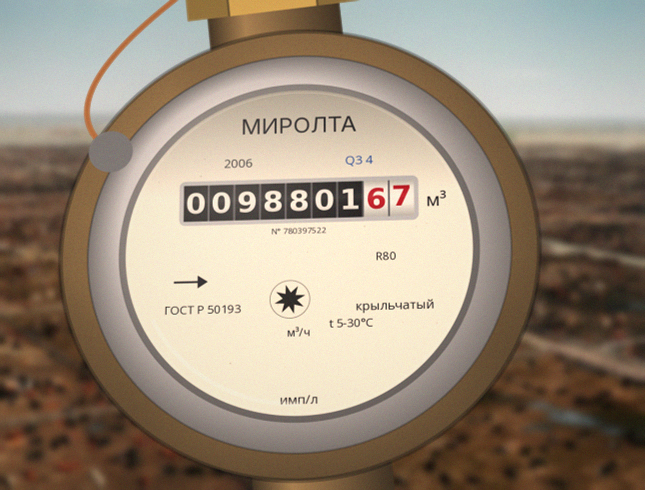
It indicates 98801.67 m³
